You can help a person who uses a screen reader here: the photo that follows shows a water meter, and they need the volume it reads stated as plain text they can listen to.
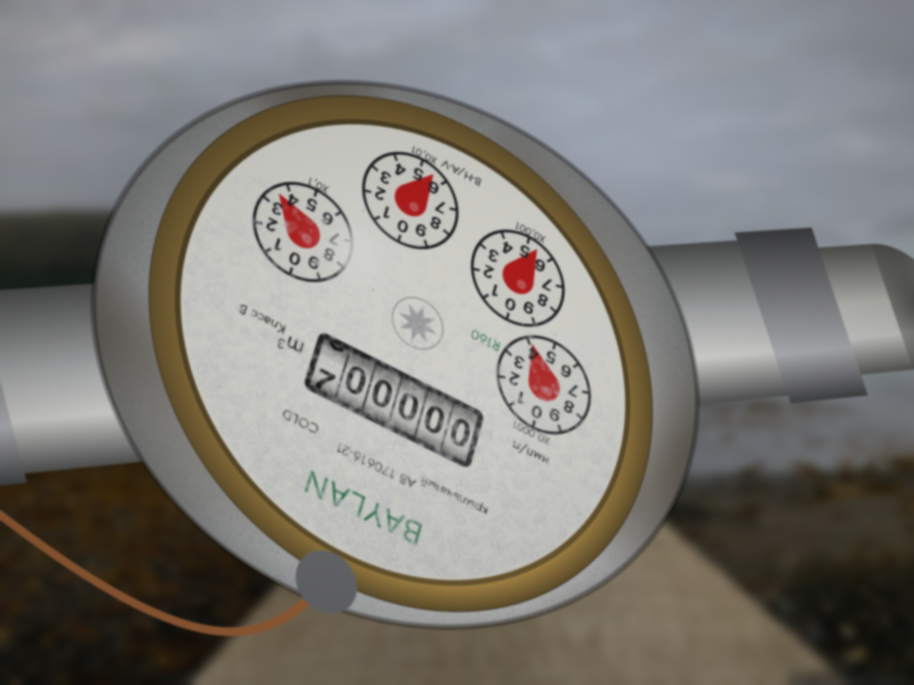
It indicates 2.3554 m³
